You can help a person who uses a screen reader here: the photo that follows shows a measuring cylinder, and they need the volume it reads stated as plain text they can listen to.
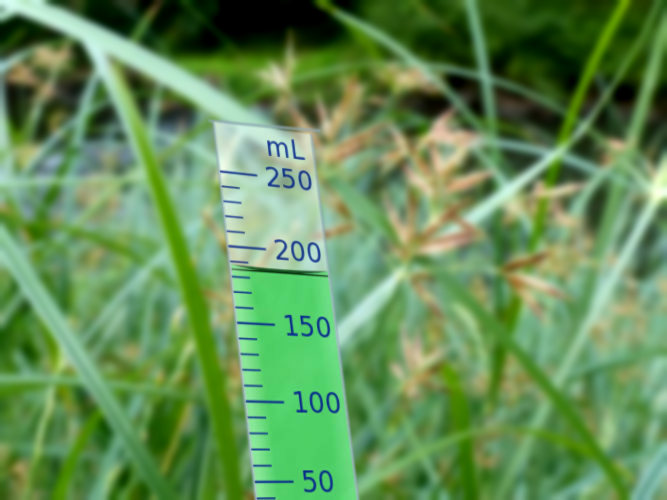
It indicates 185 mL
